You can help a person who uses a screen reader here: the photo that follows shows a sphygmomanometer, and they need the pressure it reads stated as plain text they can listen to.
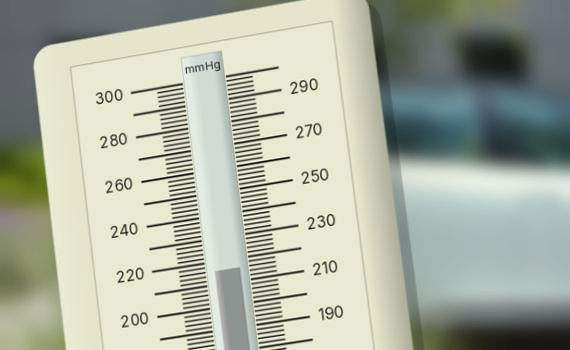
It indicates 216 mmHg
